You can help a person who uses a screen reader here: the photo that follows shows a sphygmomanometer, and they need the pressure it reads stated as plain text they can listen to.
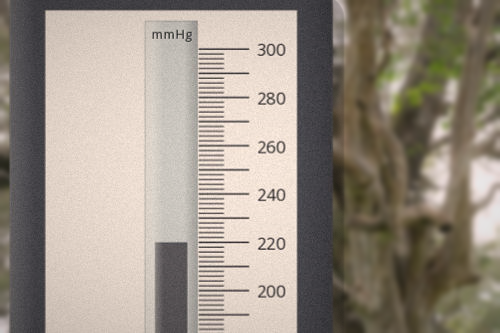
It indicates 220 mmHg
